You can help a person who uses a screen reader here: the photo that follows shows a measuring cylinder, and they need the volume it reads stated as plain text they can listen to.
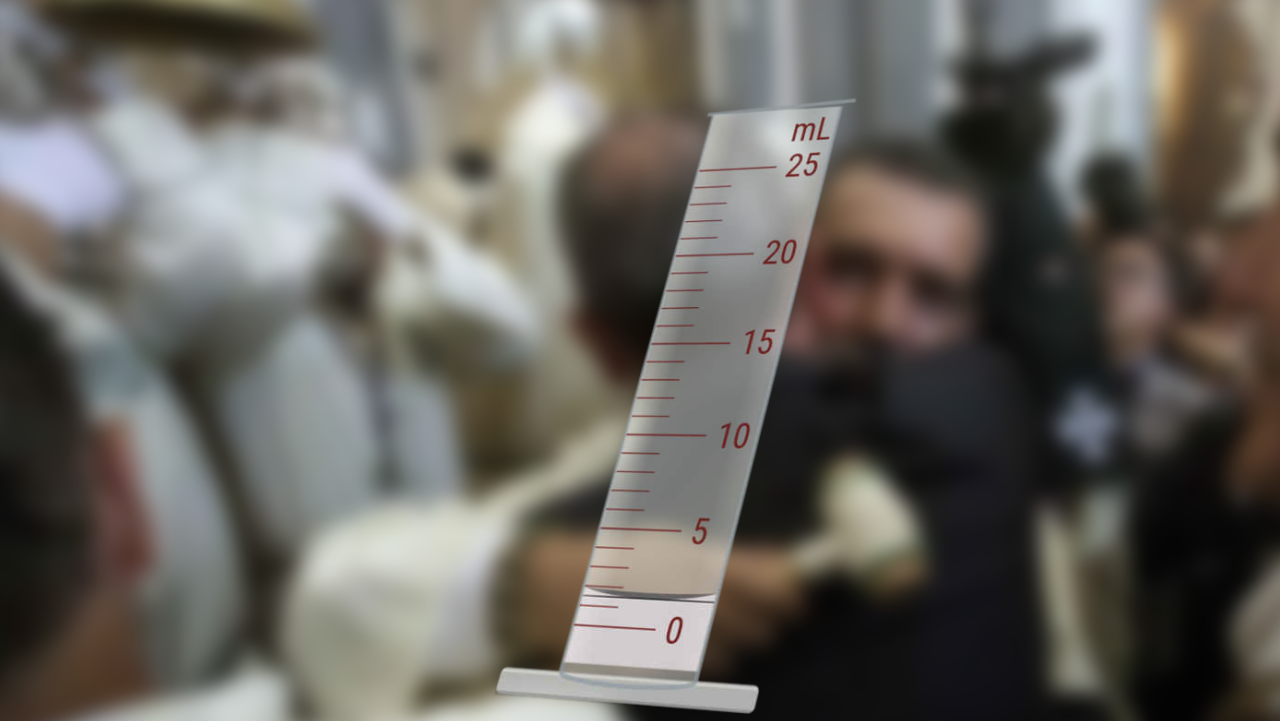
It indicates 1.5 mL
